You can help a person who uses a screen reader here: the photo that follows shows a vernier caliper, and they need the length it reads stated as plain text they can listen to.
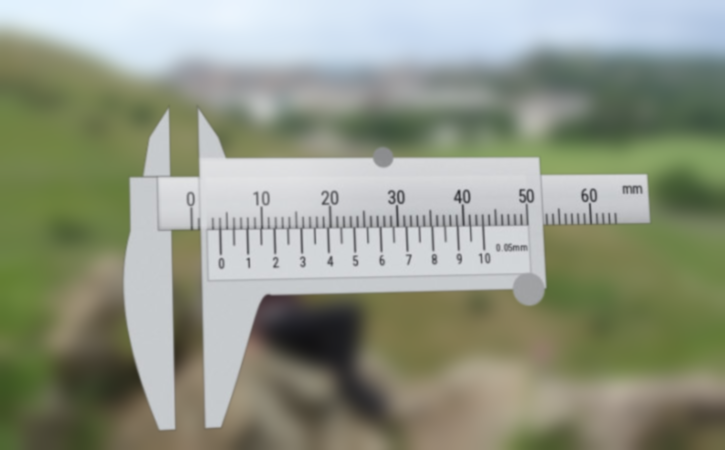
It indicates 4.0 mm
